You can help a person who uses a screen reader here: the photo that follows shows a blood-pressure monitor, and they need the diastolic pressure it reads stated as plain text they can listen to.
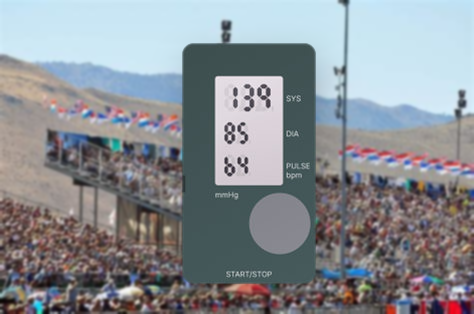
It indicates 85 mmHg
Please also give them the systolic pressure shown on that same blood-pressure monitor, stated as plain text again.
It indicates 139 mmHg
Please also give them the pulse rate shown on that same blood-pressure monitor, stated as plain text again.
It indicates 64 bpm
